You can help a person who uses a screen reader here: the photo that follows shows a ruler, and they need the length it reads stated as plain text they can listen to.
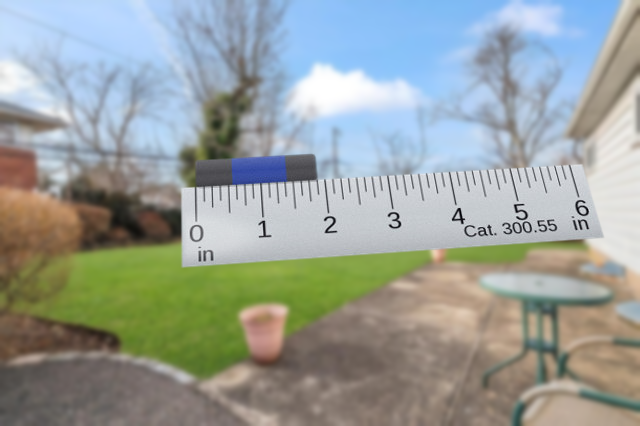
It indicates 1.875 in
